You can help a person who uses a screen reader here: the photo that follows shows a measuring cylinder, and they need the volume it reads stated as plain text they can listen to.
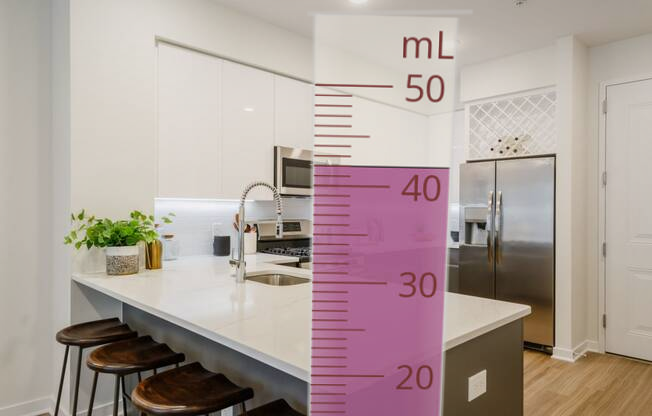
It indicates 42 mL
